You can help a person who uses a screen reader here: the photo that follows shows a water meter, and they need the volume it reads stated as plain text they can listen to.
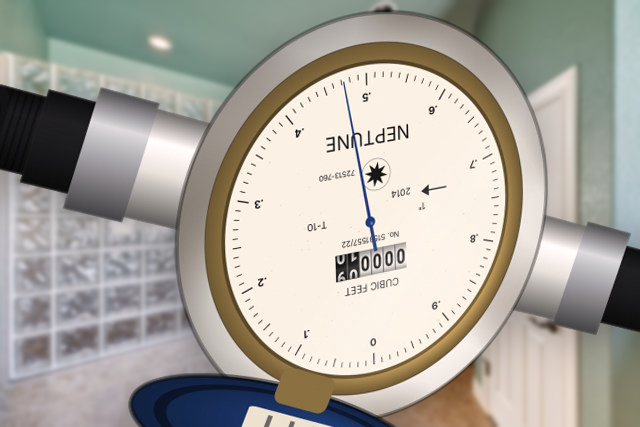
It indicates 9.47 ft³
